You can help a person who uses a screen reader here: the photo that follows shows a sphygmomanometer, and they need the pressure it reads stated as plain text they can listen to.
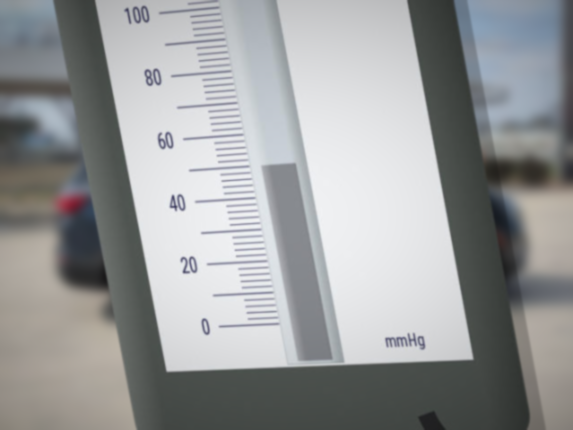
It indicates 50 mmHg
